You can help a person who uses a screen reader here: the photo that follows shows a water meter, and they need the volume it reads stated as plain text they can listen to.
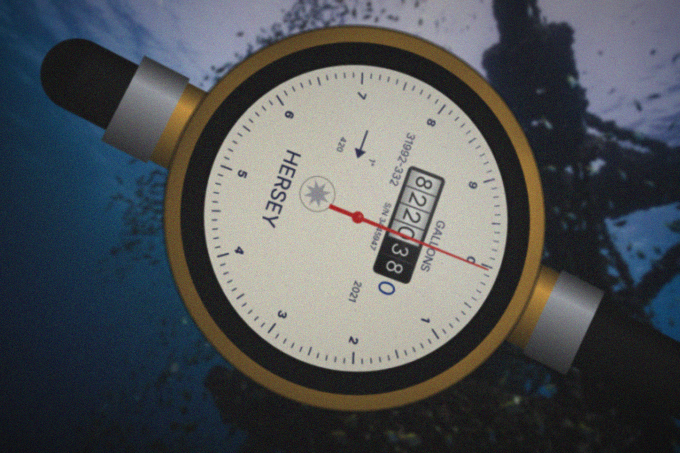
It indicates 8220380.0 gal
